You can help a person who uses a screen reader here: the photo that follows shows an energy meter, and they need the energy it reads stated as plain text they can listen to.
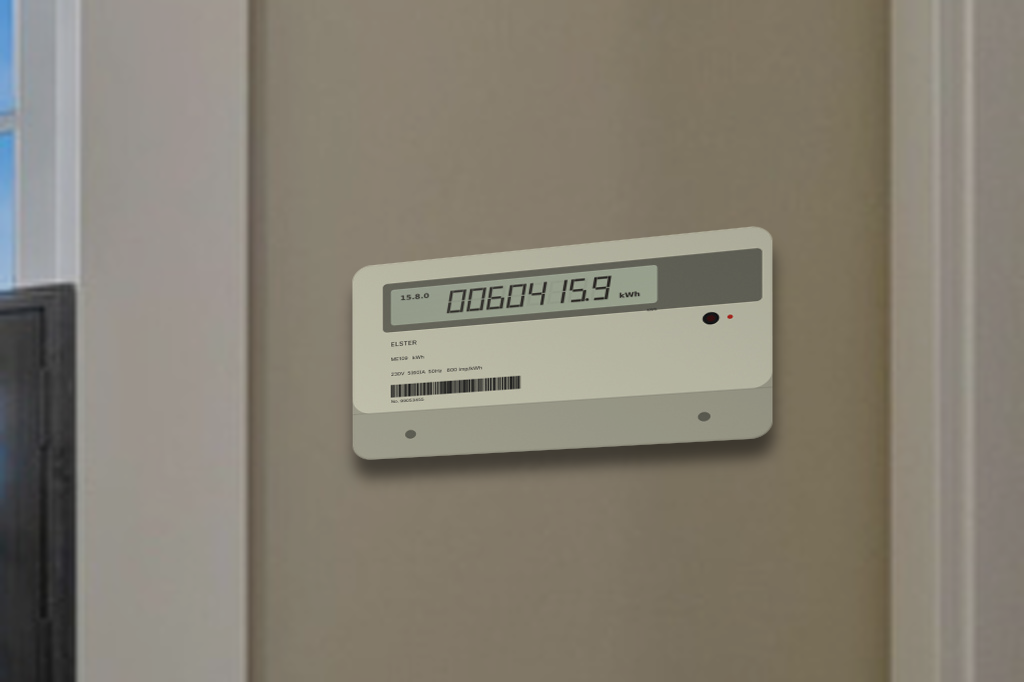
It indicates 60415.9 kWh
